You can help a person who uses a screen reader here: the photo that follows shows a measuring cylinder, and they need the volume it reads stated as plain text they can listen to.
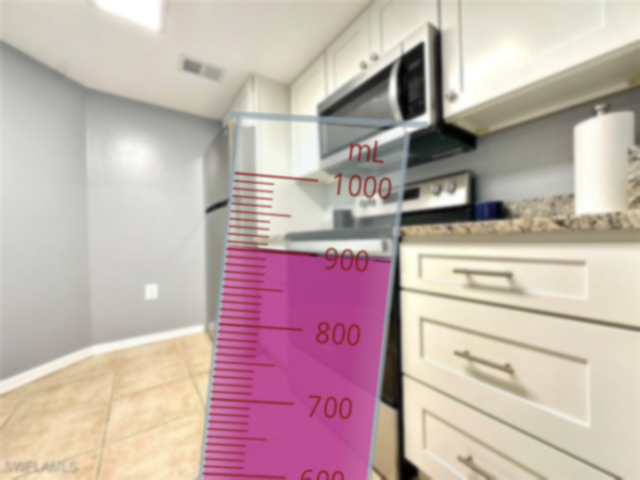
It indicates 900 mL
